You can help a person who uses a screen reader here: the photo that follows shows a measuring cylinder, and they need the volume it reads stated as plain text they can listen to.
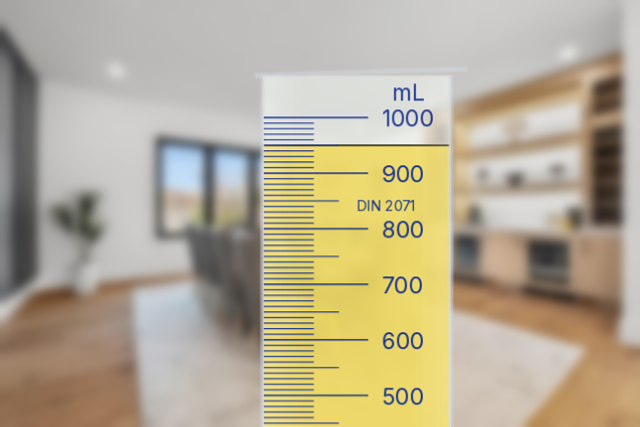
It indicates 950 mL
